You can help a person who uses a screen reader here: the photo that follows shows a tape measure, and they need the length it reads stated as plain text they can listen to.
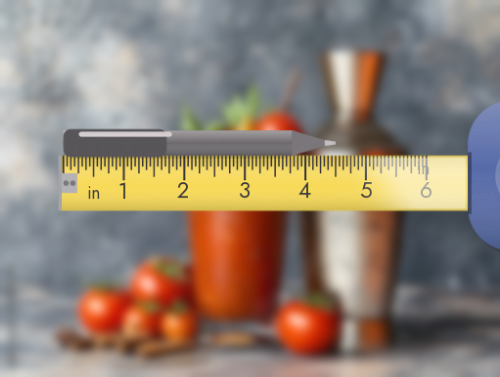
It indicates 4.5 in
